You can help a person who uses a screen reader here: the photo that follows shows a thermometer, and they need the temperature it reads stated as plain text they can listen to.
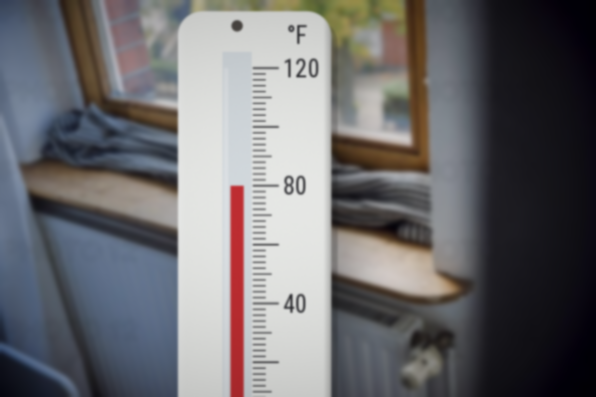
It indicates 80 °F
